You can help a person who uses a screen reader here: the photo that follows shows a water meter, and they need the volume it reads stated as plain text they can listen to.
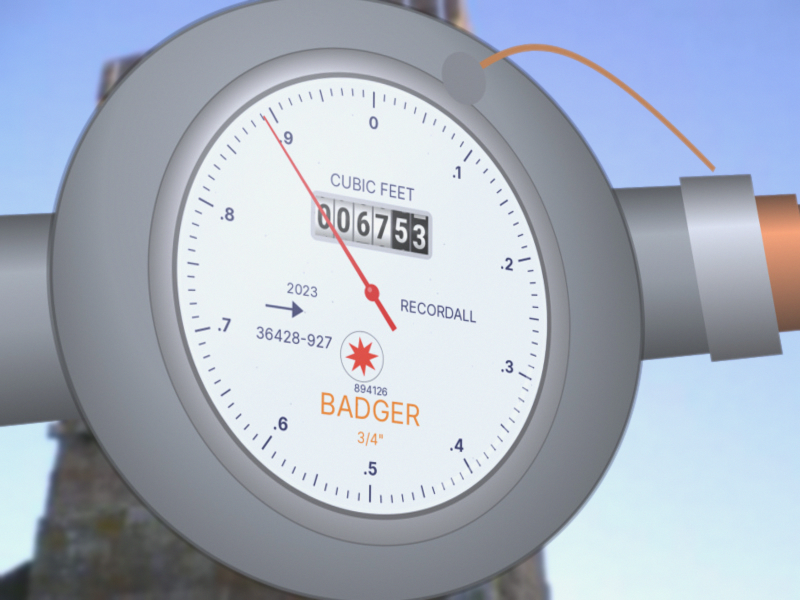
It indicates 6752.89 ft³
